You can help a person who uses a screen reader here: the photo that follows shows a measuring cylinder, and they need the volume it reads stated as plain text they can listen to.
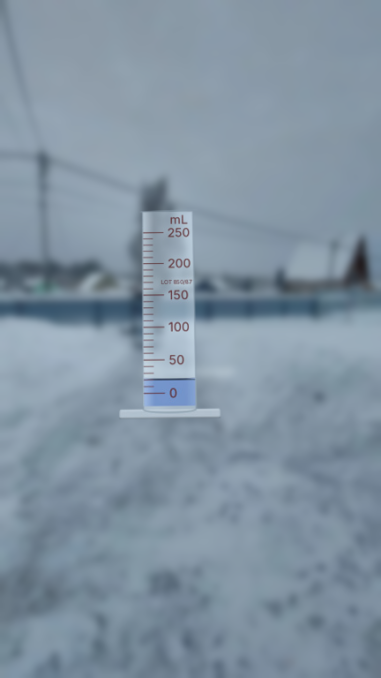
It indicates 20 mL
